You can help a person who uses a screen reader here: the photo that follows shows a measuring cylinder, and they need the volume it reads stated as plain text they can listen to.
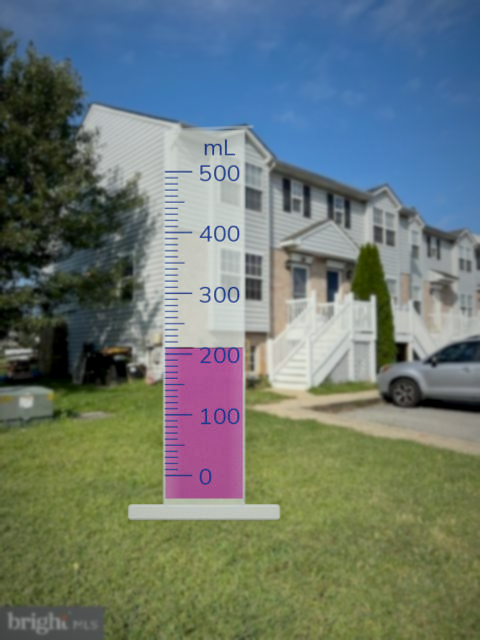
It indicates 210 mL
